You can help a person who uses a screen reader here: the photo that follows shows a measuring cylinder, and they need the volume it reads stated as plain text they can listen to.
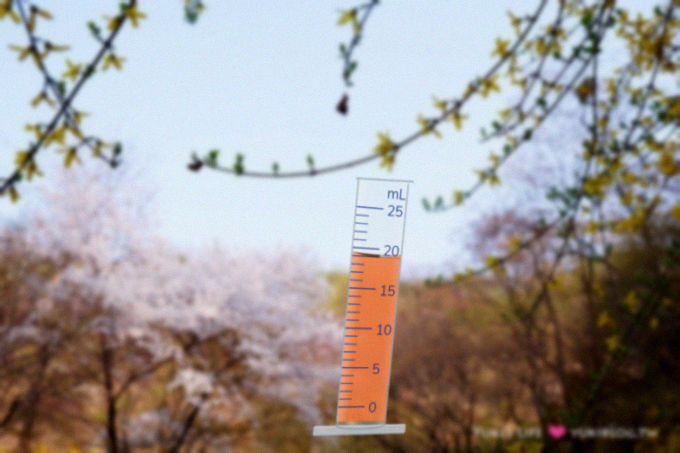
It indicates 19 mL
